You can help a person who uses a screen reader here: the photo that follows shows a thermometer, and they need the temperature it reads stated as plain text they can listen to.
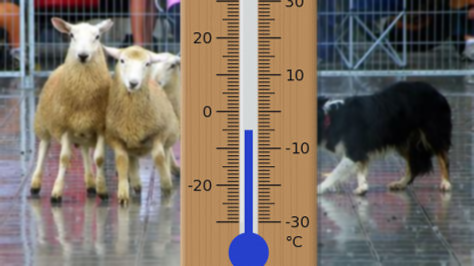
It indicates -5 °C
